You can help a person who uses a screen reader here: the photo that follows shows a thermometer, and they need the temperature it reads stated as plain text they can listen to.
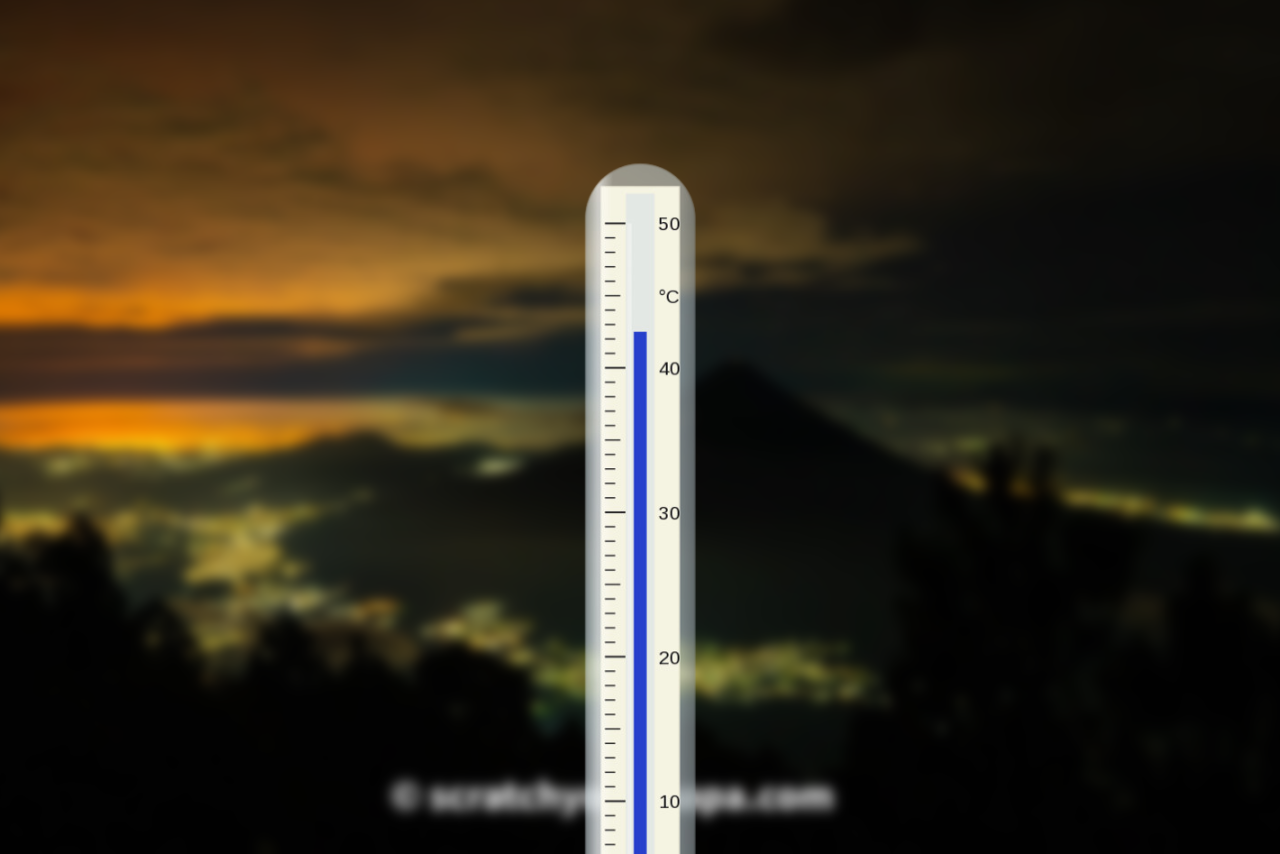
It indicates 42.5 °C
